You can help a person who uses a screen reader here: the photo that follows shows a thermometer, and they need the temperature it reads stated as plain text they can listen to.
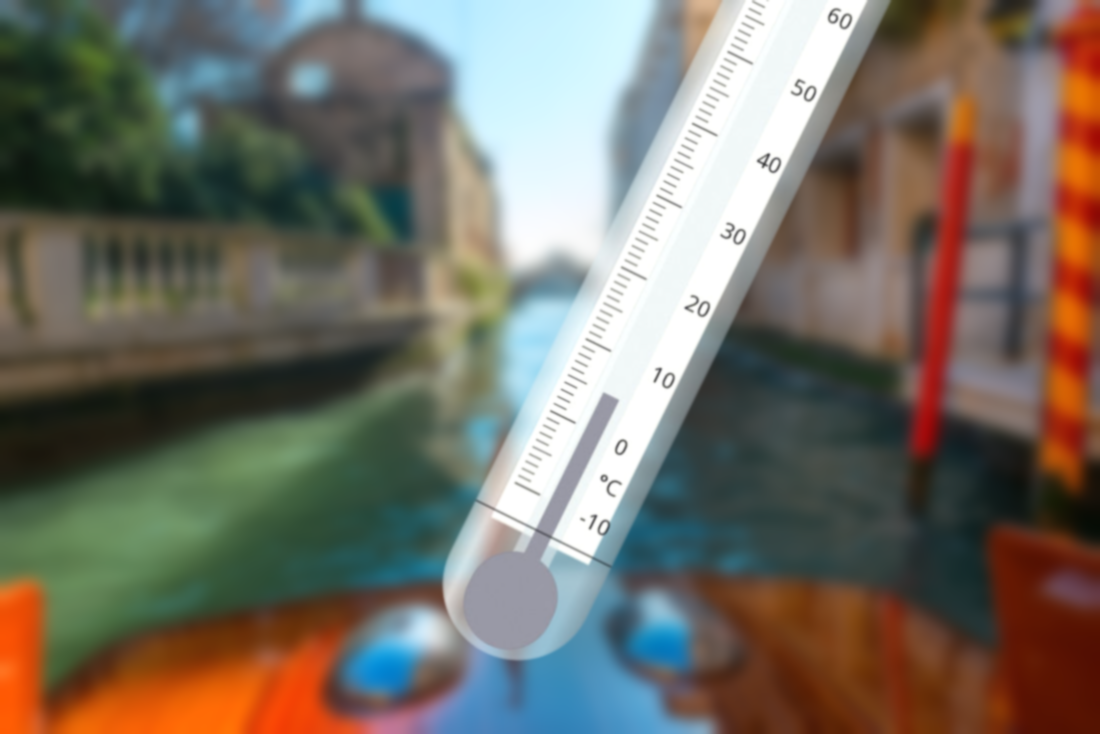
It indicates 5 °C
